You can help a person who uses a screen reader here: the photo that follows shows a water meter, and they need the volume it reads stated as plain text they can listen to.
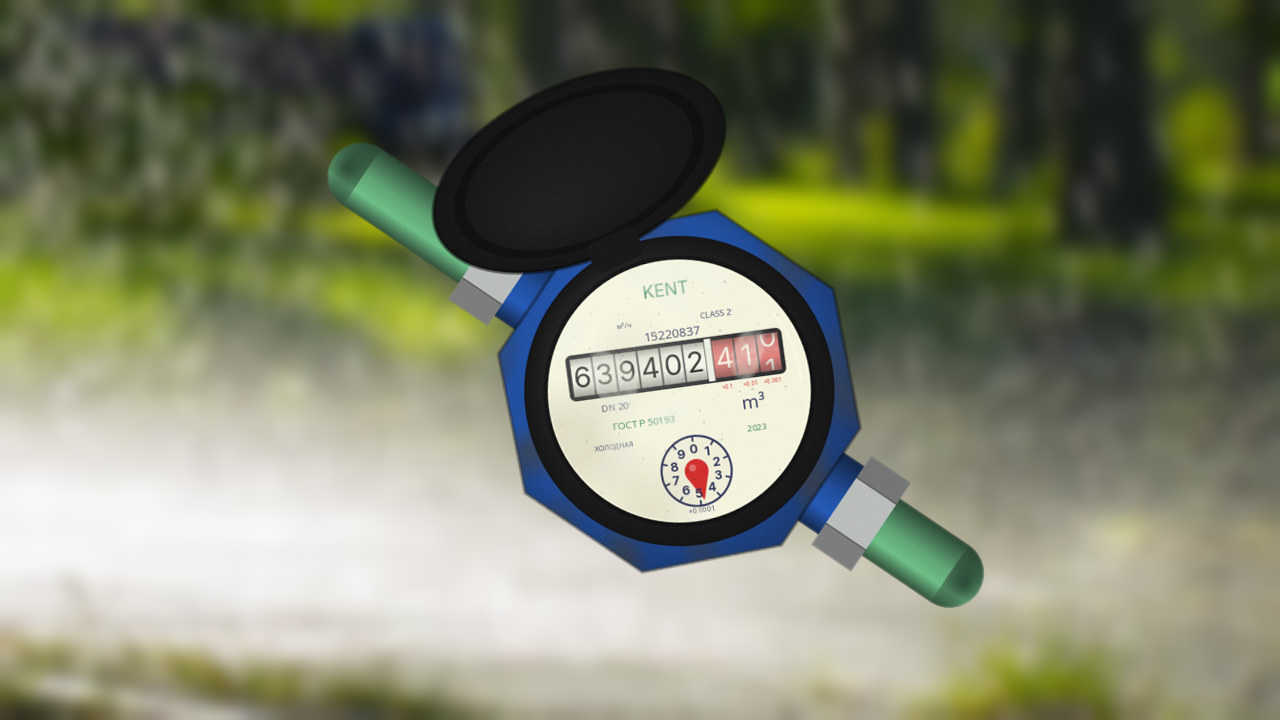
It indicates 639402.4104 m³
